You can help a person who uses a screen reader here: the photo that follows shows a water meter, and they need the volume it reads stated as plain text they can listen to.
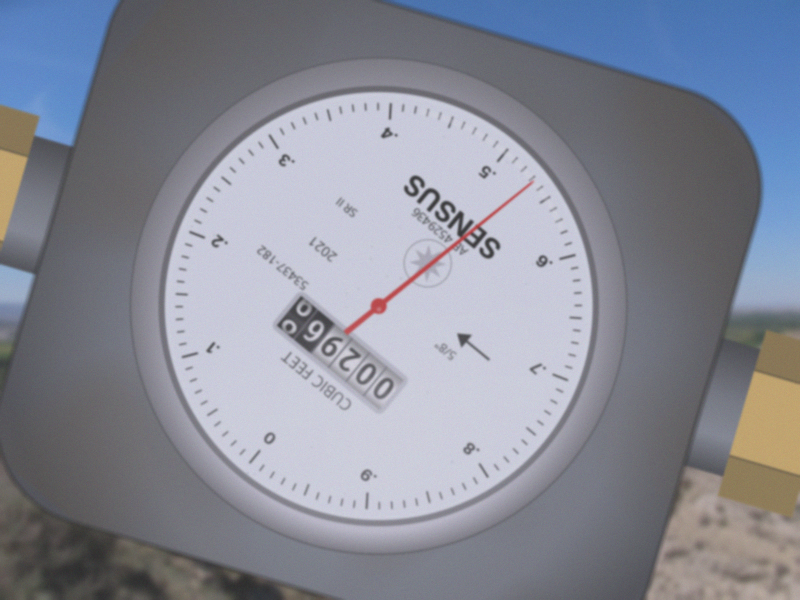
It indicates 2968.53 ft³
